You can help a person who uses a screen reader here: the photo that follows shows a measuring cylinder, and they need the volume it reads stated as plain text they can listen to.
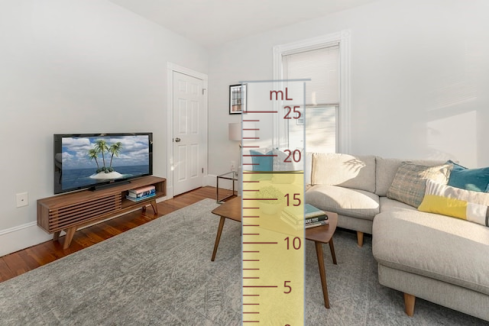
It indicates 18 mL
